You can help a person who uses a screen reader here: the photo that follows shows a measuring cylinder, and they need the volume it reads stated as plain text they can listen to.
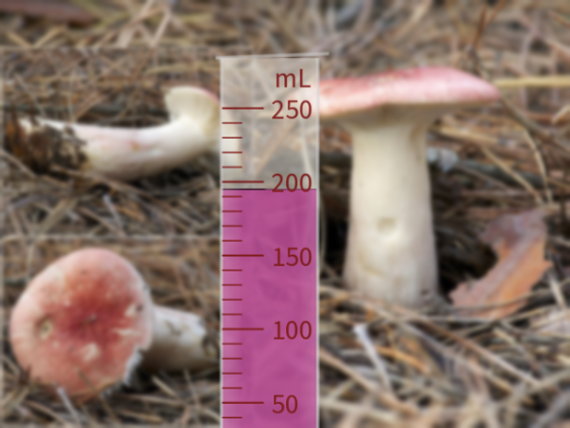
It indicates 195 mL
